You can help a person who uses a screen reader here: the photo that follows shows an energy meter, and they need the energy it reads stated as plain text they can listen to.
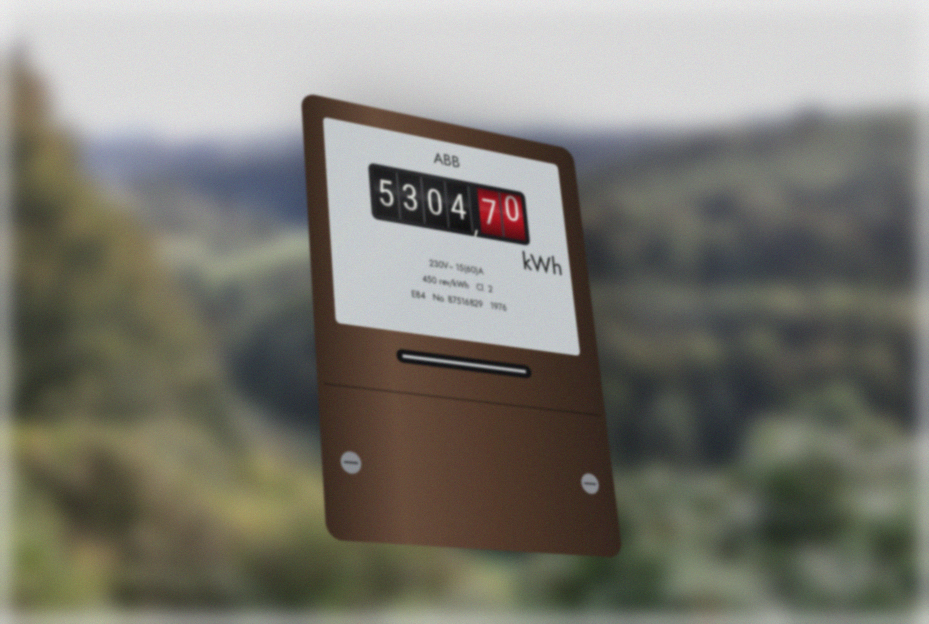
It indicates 5304.70 kWh
